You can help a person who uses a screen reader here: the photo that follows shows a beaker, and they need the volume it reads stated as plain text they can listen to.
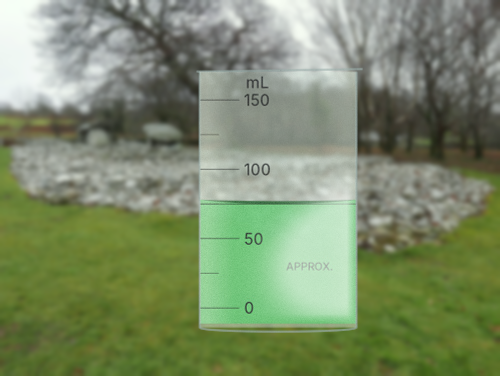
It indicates 75 mL
